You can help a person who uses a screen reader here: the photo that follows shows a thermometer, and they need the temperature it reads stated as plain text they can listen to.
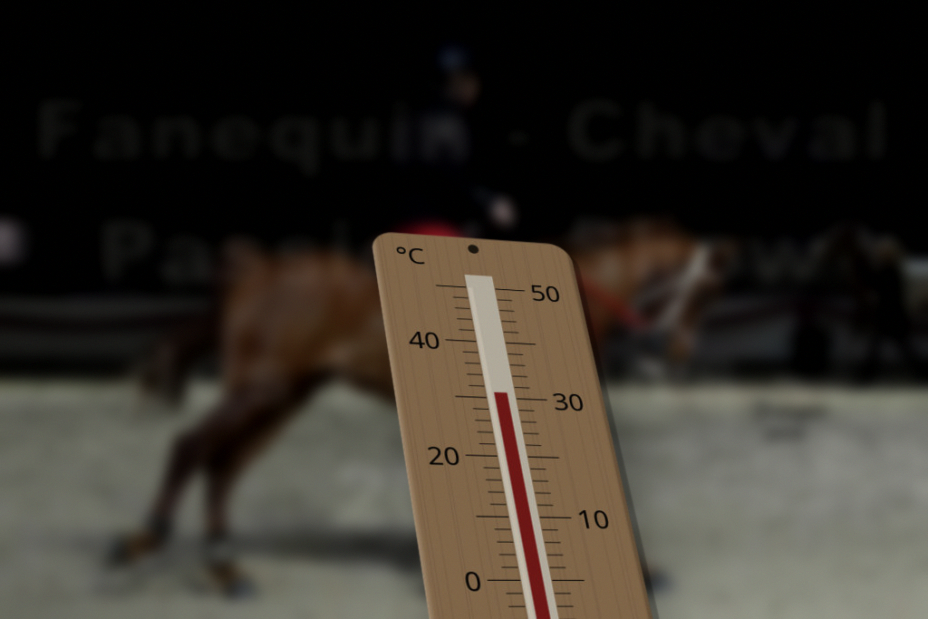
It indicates 31 °C
